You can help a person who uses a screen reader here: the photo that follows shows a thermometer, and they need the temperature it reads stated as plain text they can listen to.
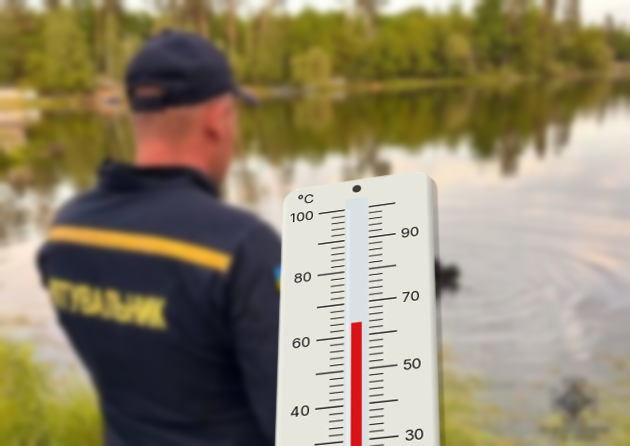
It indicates 64 °C
